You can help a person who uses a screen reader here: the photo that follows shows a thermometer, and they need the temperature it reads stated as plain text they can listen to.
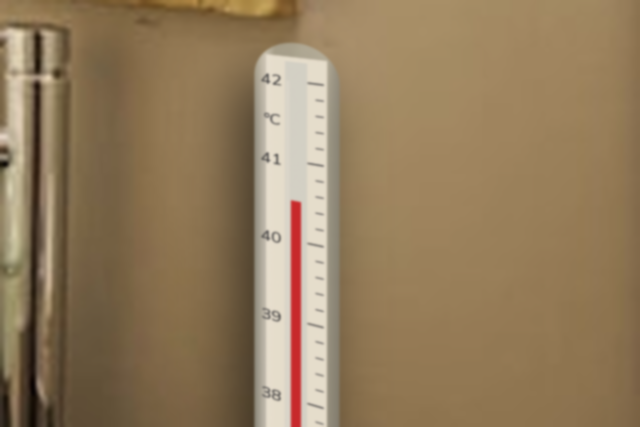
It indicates 40.5 °C
